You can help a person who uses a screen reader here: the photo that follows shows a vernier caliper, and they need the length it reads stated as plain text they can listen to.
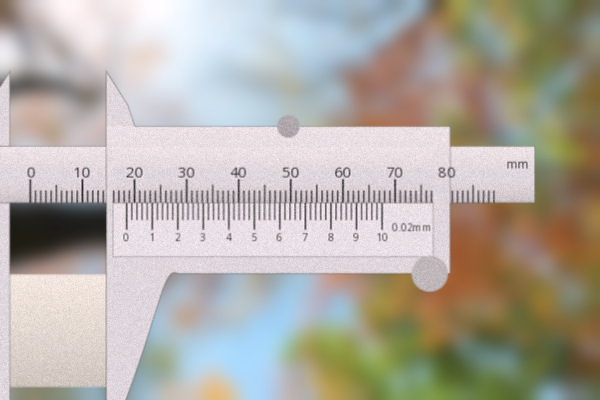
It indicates 18.5 mm
